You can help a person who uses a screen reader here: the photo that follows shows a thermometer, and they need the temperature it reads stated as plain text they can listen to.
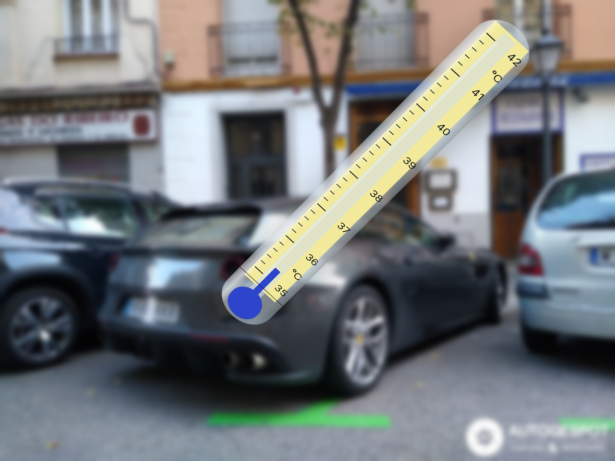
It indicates 35.3 °C
